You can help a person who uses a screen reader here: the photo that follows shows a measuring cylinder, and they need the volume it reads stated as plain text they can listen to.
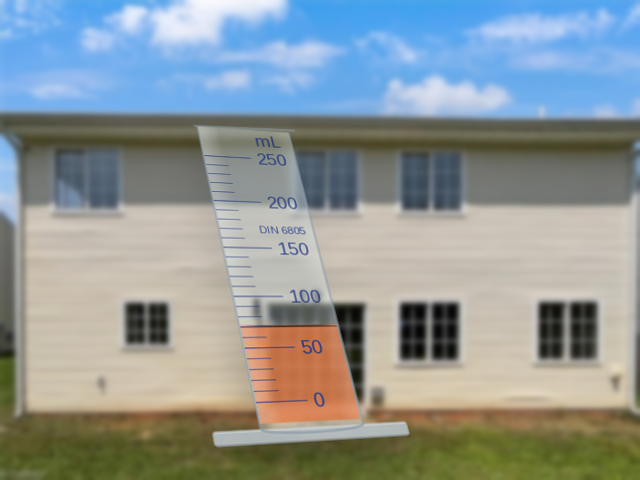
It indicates 70 mL
